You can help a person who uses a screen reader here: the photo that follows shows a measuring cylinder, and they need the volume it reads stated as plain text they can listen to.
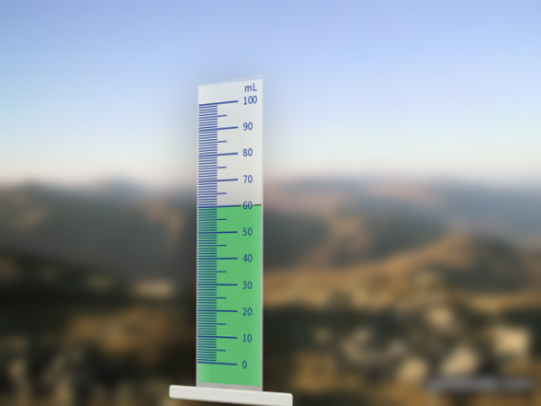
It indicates 60 mL
